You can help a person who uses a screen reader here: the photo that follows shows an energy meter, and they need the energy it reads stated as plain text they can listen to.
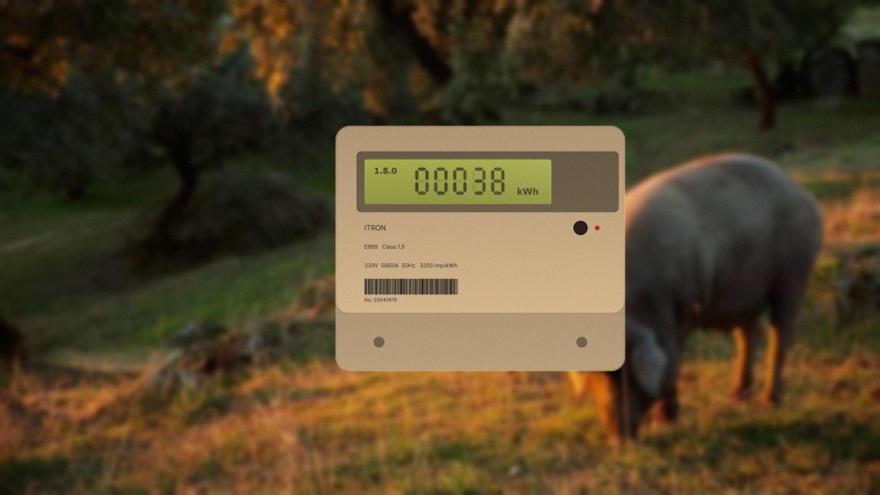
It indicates 38 kWh
